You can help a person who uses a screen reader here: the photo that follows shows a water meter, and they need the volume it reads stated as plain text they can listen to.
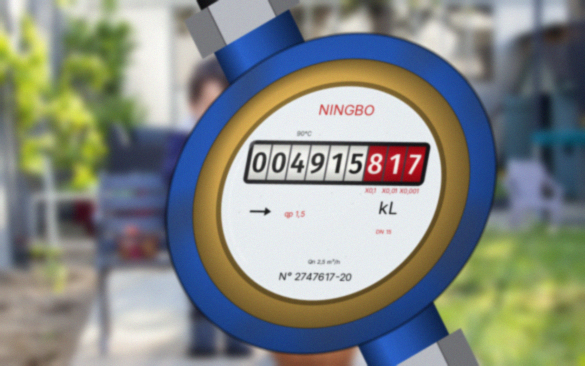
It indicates 4915.817 kL
